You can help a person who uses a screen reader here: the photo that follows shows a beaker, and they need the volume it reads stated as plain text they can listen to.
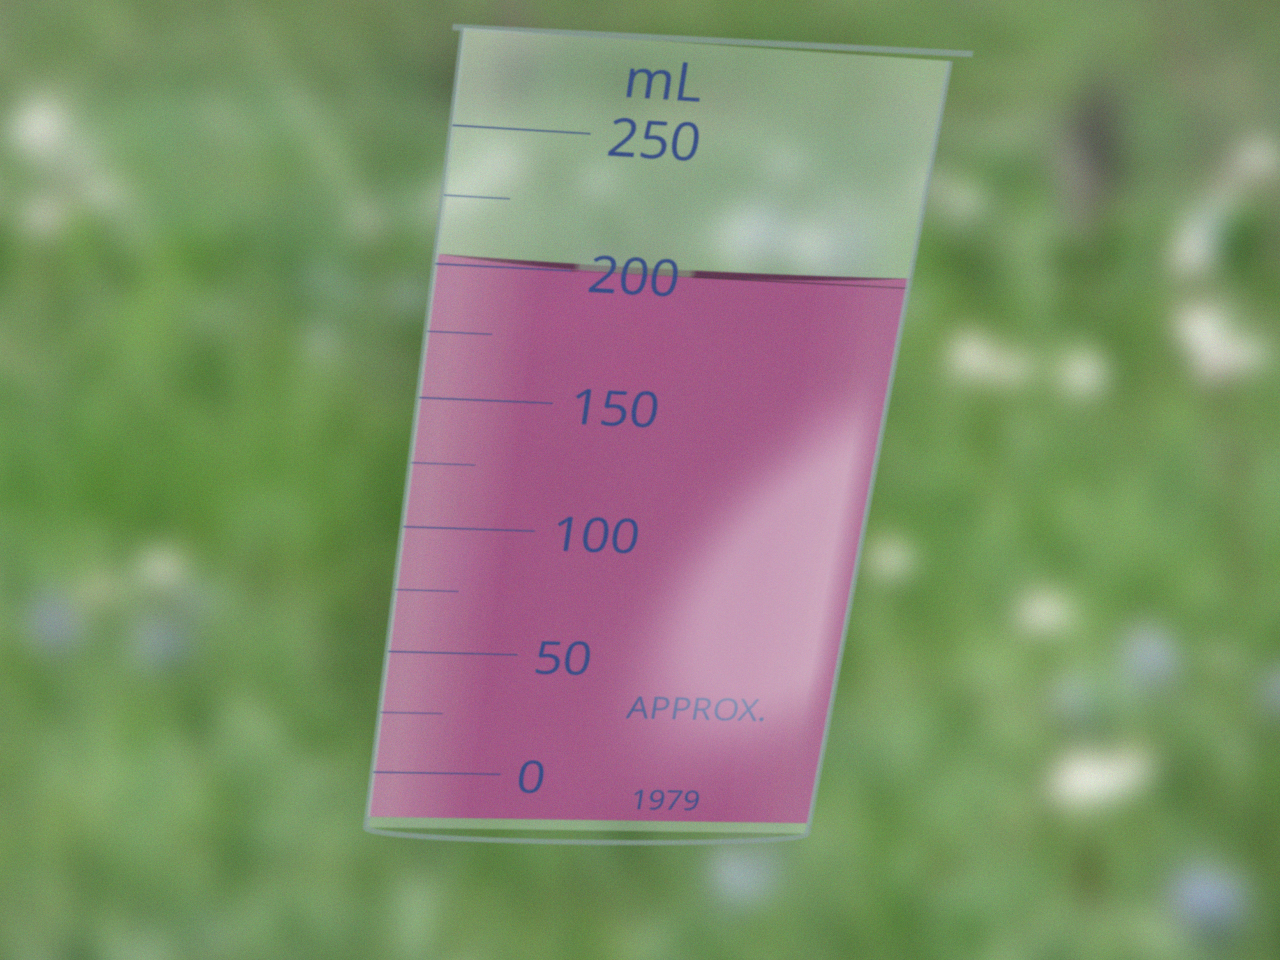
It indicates 200 mL
